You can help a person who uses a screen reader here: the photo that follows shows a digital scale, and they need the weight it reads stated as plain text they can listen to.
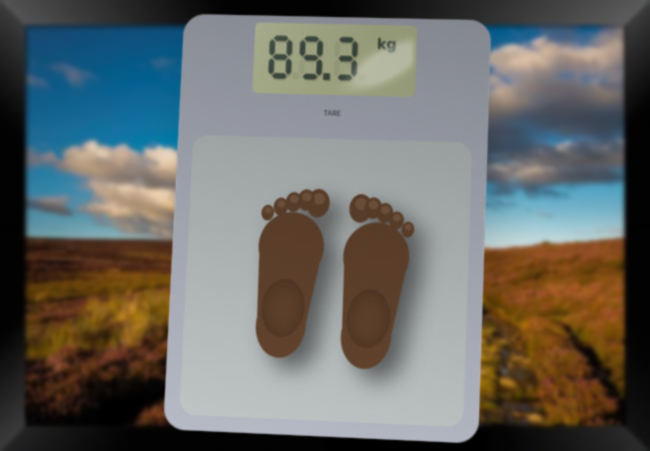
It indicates 89.3 kg
